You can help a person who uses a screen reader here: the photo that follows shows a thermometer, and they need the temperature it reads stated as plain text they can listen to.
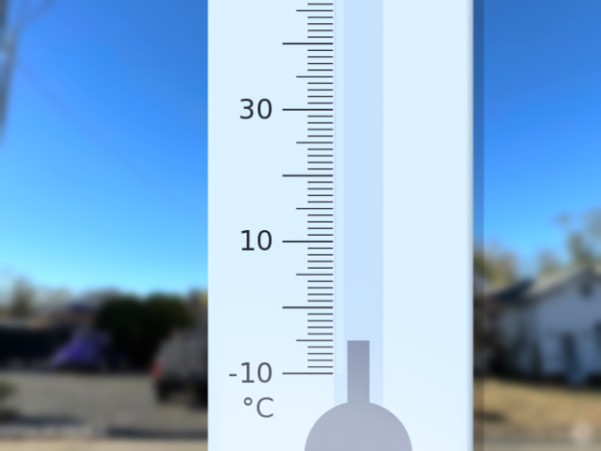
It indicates -5 °C
